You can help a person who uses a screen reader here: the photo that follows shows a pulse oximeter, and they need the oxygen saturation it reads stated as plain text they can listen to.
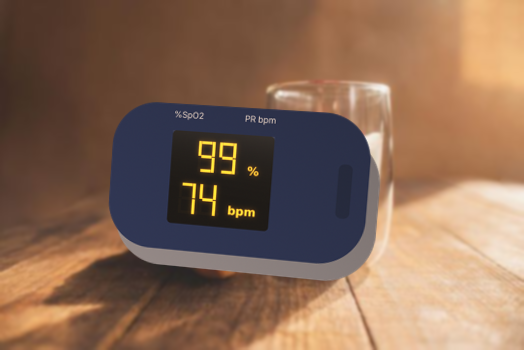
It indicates 99 %
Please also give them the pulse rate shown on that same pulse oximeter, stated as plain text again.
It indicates 74 bpm
